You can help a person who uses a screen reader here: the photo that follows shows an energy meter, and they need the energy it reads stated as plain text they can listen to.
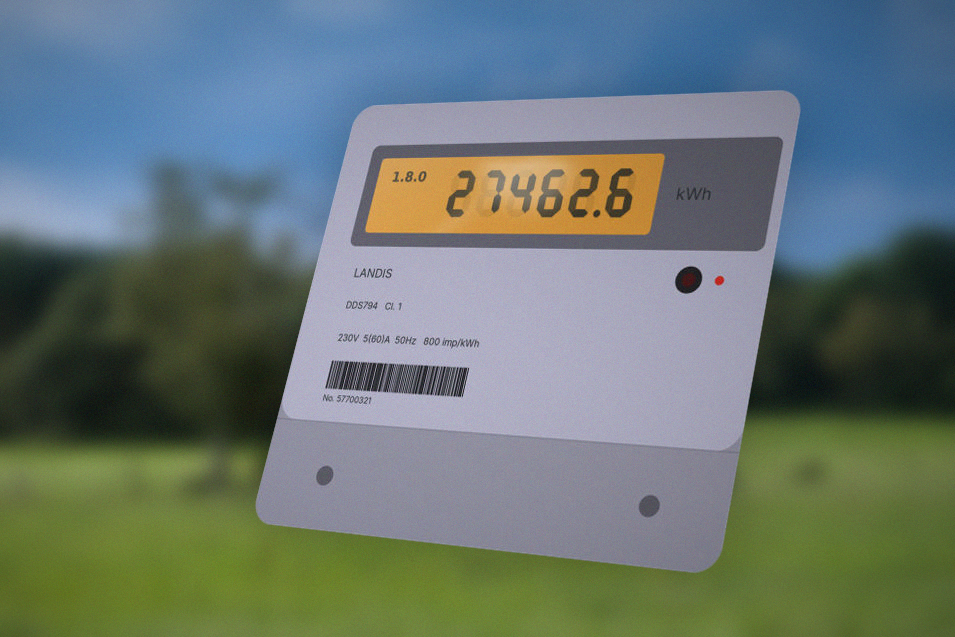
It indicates 27462.6 kWh
